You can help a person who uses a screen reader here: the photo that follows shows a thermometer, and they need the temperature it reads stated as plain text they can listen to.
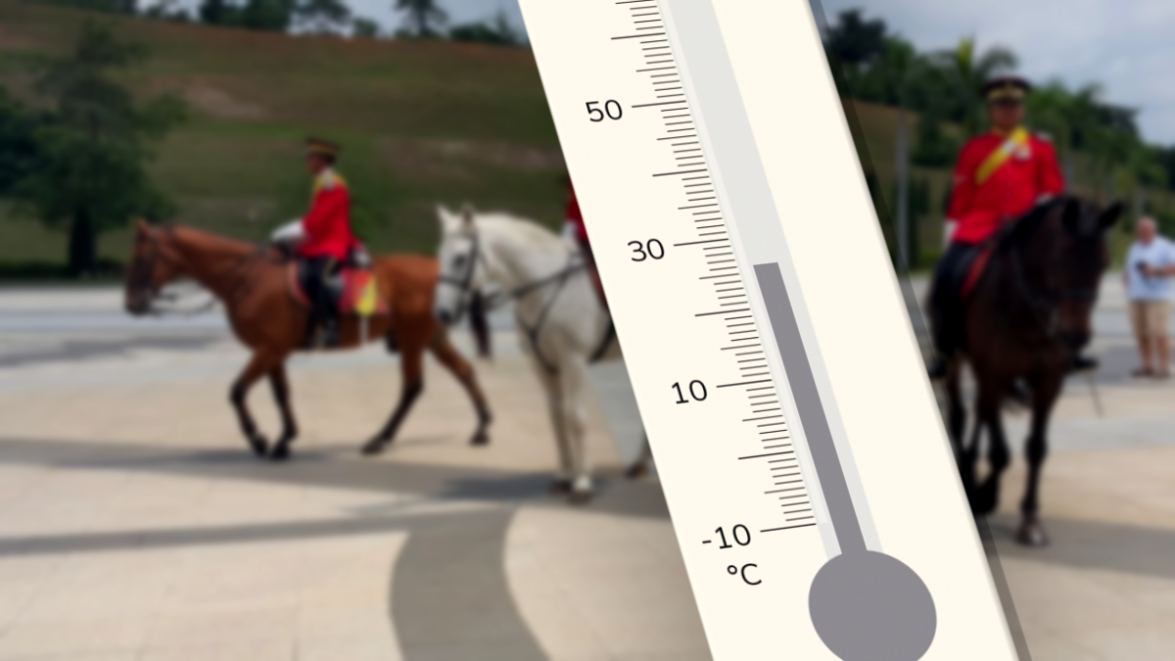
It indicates 26 °C
